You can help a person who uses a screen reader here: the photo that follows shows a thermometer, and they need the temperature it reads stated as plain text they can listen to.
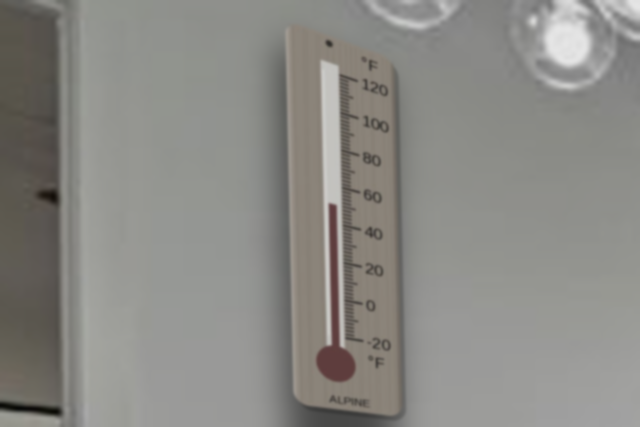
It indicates 50 °F
